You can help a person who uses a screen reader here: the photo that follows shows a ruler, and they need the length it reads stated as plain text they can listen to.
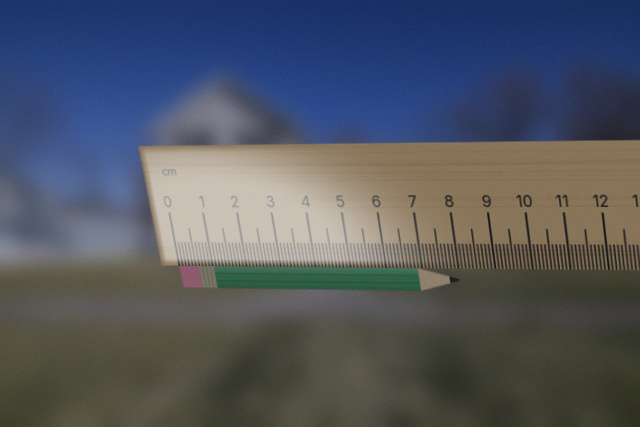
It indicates 8 cm
